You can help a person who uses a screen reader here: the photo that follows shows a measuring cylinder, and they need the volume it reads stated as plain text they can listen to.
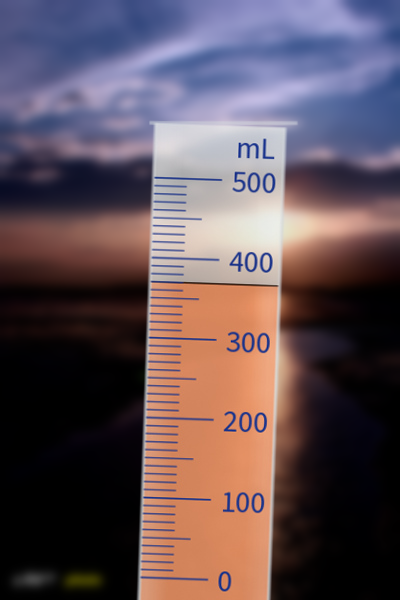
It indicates 370 mL
